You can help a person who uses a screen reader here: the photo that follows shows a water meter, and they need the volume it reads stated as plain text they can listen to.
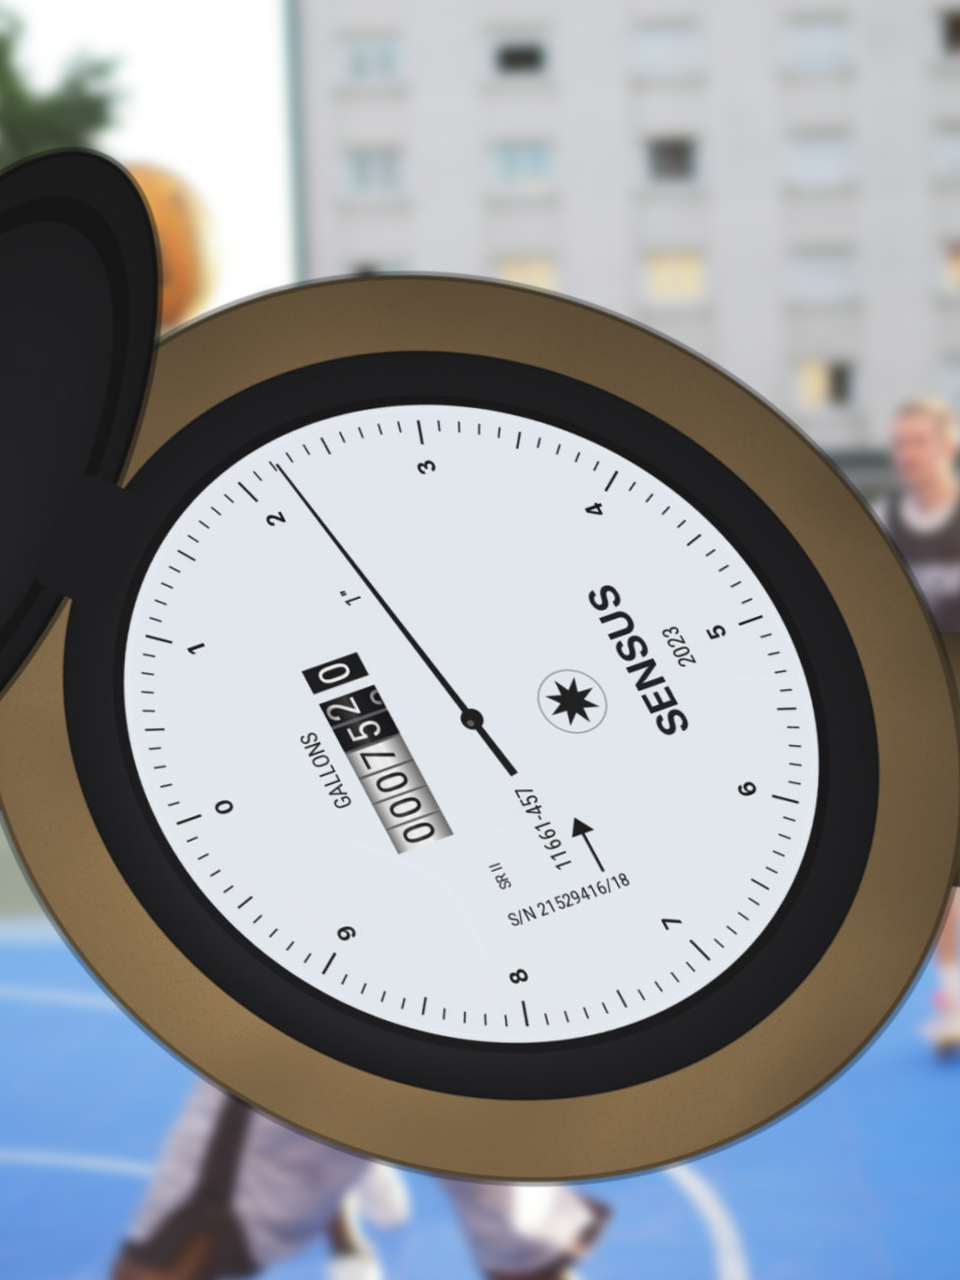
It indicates 7522.2 gal
